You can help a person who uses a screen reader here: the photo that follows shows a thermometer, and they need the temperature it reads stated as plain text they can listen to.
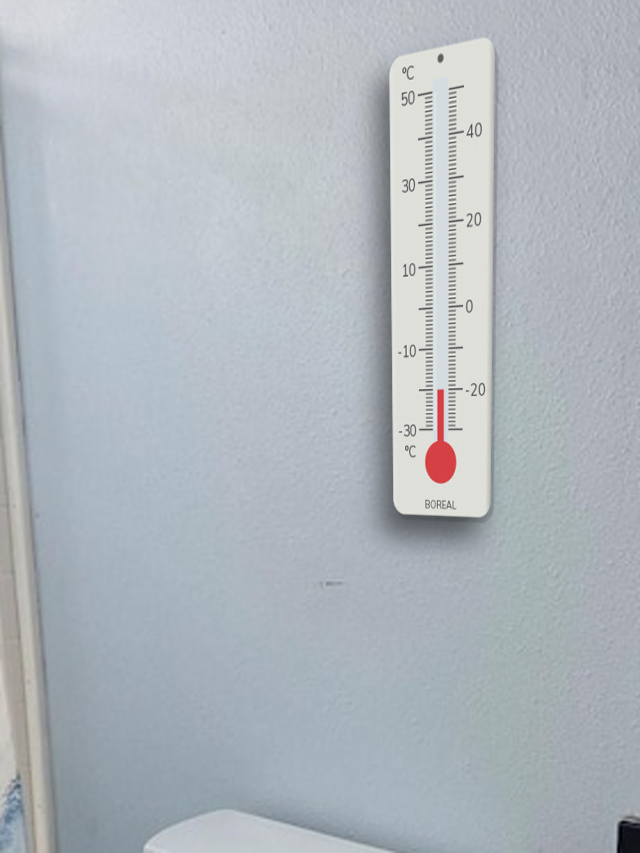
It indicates -20 °C
